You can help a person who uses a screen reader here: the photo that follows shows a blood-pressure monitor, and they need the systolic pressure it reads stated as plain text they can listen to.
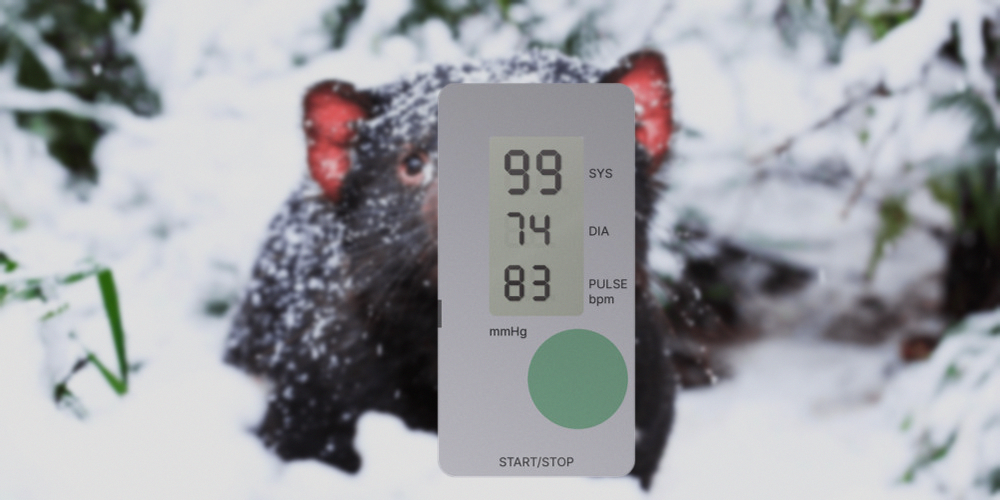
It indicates 99 mmHg
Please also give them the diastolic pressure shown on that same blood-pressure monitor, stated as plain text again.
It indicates 74 mmHg
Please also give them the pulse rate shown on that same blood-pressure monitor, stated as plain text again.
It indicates 83 bpm
